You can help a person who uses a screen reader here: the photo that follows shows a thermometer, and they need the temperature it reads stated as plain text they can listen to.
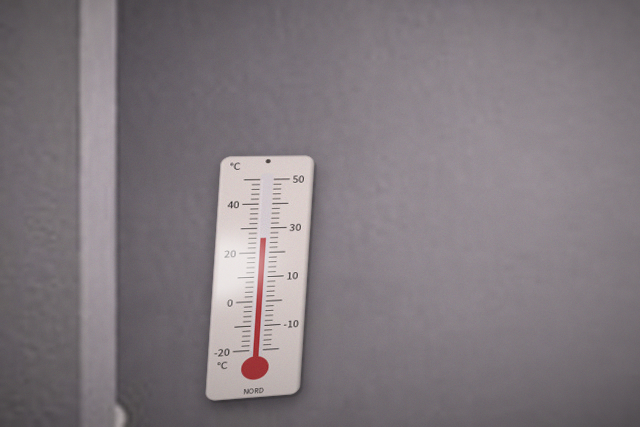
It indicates 26 °C
